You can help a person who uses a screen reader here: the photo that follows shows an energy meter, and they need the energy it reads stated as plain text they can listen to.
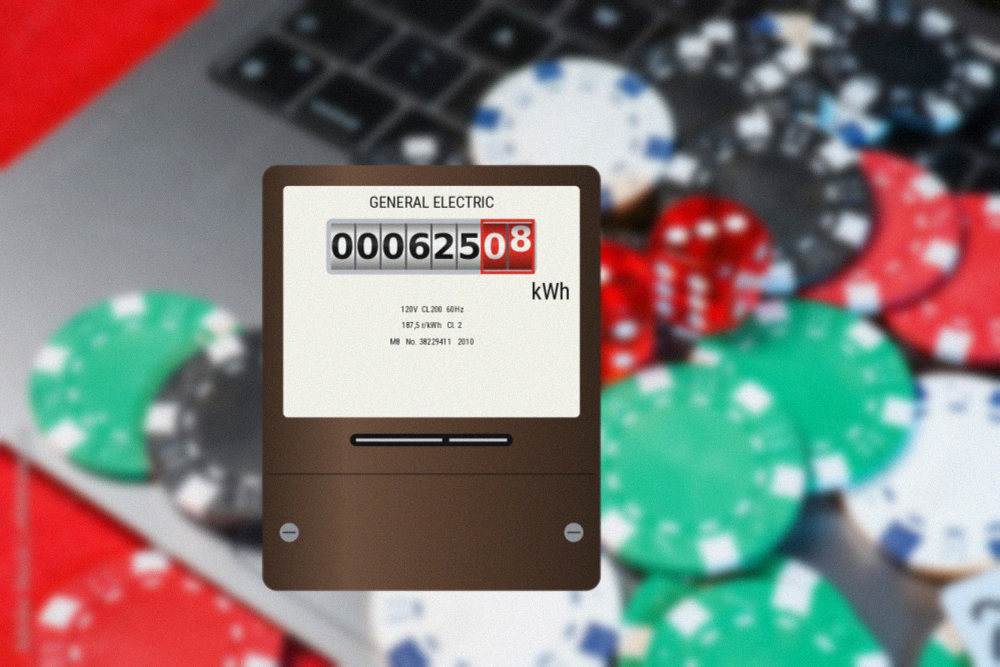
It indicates 625.08 kWh
